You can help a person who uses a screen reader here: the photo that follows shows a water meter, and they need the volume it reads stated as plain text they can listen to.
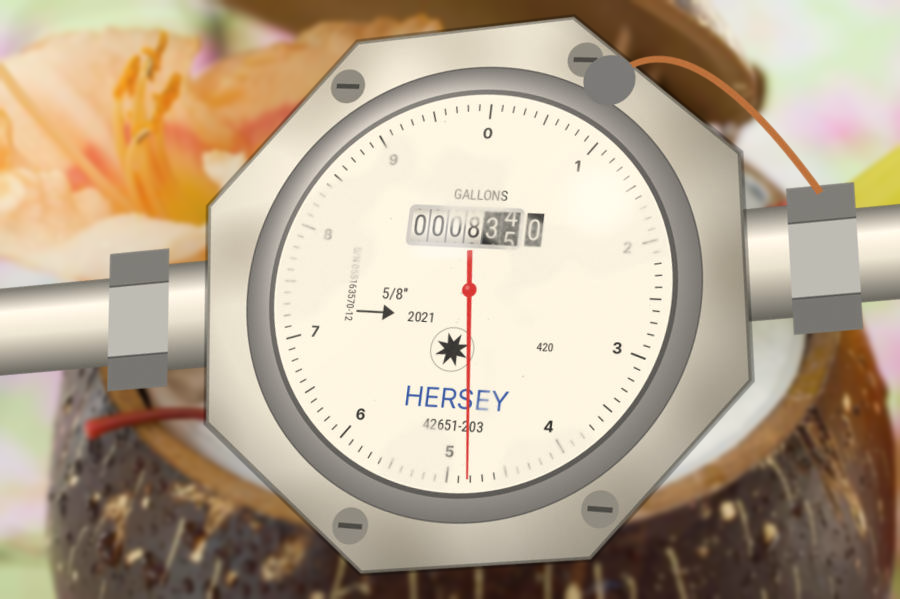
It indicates 8344.8 gal
